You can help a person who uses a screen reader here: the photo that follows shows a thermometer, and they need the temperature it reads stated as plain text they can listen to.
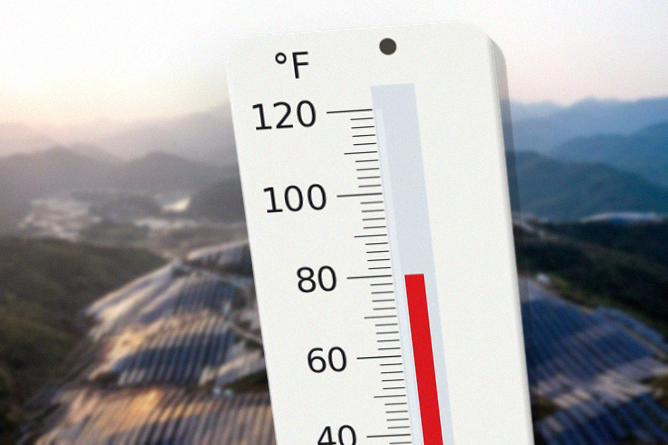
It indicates 80 °F
